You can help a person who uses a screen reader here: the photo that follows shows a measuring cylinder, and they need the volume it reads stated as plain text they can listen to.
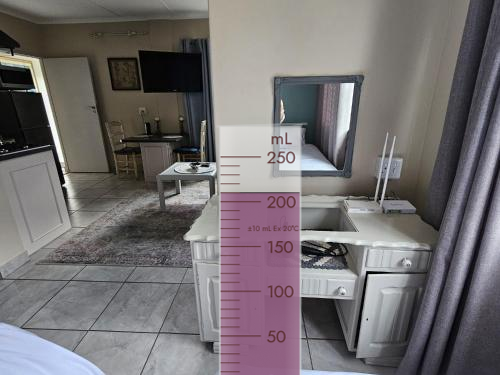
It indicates 210 mL
